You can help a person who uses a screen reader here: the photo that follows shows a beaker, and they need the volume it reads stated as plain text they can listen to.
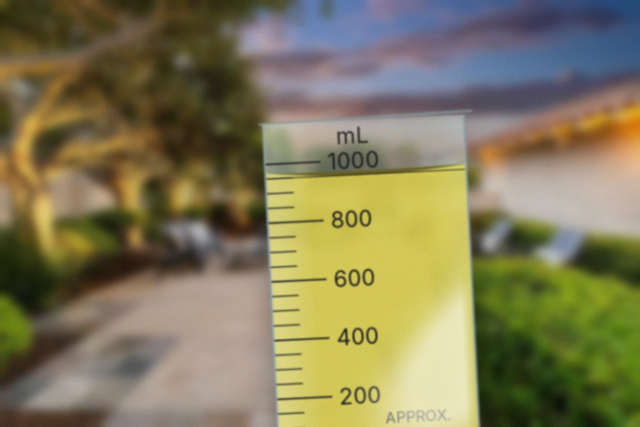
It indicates 950 mL
